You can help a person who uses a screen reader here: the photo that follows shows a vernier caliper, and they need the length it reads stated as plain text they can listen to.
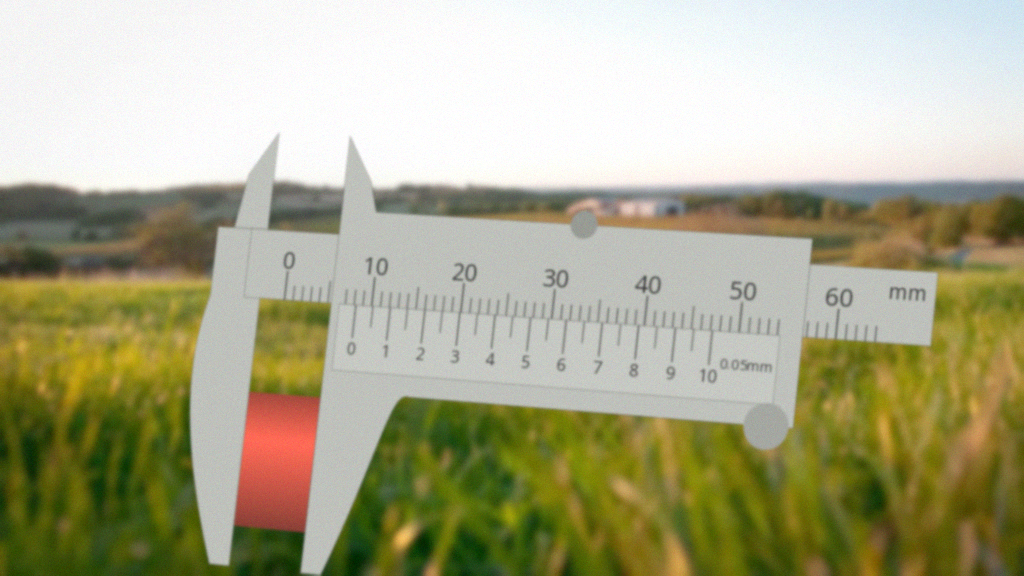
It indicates 8.2 mm
